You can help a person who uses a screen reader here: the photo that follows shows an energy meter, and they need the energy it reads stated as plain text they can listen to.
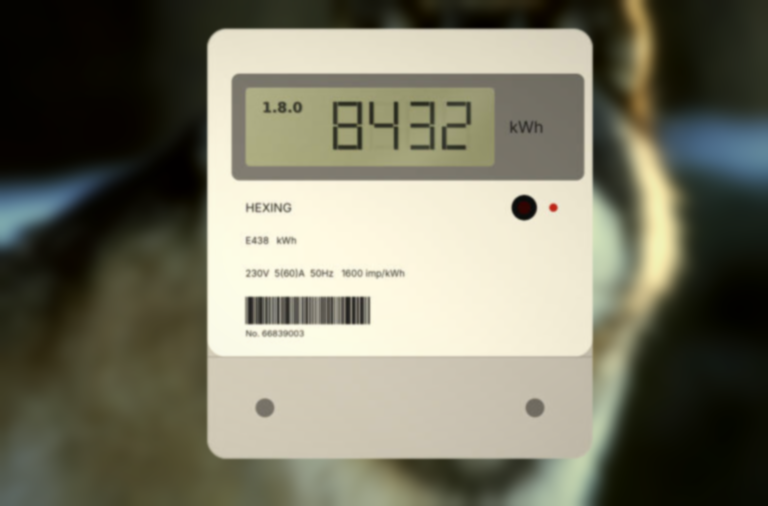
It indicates 8432 kWh
